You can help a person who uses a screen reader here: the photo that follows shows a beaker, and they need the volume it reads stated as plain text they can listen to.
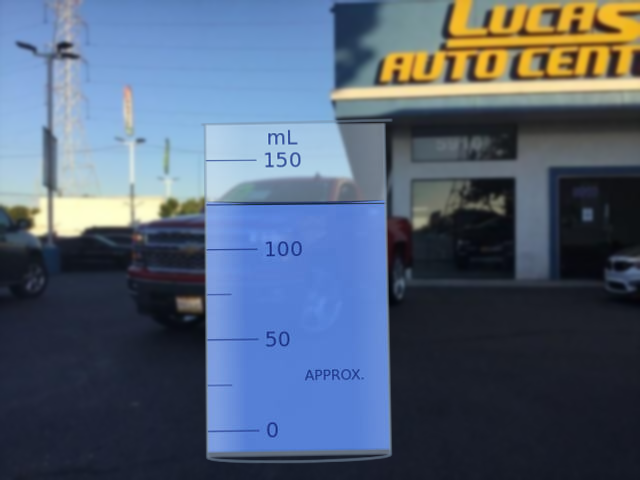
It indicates 125 mL
